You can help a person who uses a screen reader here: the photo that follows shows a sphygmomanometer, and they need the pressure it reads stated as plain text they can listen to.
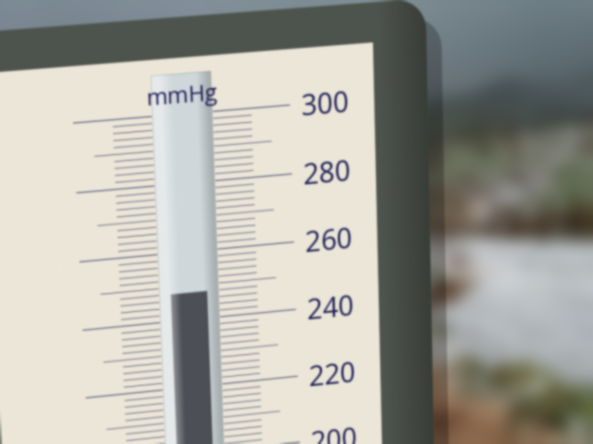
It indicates 248 mmHg
